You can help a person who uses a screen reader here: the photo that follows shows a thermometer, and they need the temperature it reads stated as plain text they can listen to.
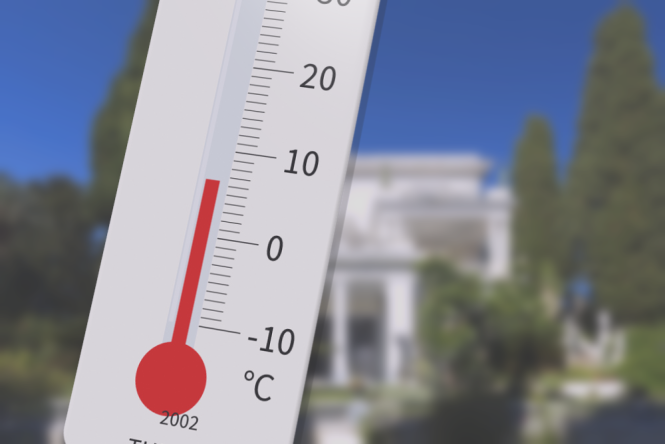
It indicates 6.5 °C
